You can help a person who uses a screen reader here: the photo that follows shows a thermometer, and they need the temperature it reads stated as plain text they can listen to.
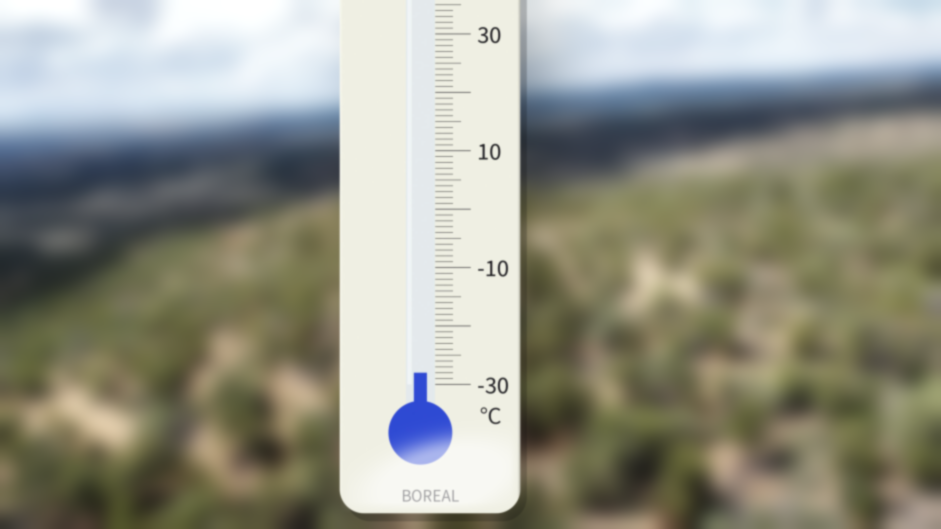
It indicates -28 °C
